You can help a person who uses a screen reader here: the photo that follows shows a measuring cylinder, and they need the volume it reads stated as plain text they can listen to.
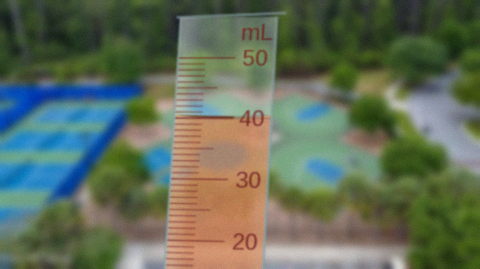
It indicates 40 mL
